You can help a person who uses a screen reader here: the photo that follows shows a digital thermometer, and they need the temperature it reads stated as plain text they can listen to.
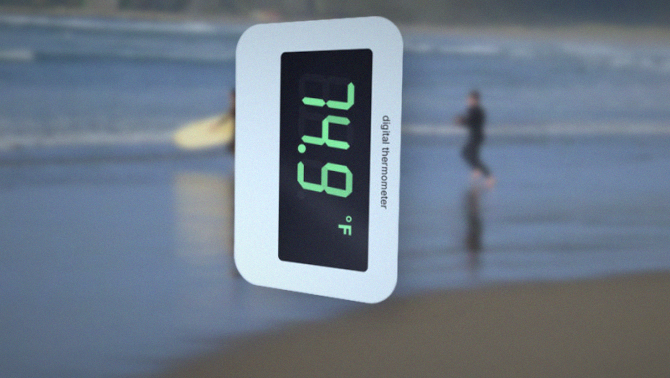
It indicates 74.9 °F
